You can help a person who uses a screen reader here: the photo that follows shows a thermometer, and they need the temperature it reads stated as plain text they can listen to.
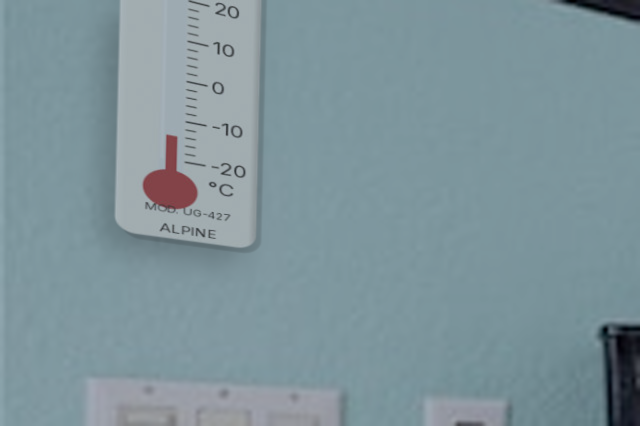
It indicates -14 °C
